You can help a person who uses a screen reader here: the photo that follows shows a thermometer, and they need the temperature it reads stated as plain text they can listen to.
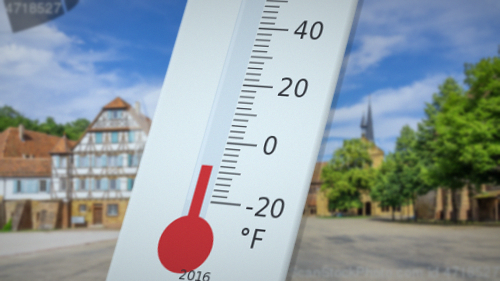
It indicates -8 °F
